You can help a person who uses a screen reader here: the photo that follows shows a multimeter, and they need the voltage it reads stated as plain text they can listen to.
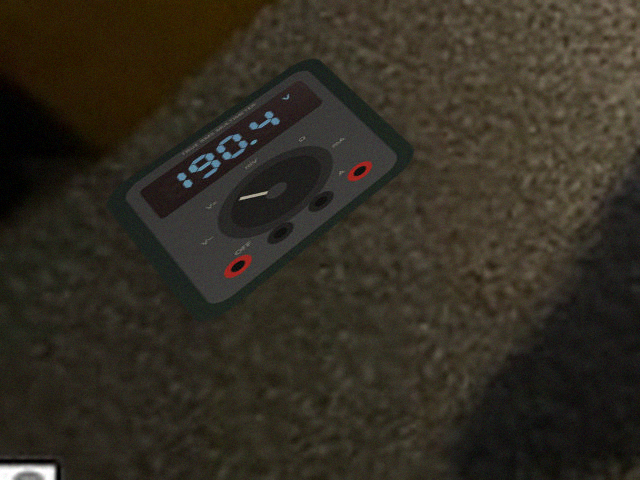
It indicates 190.4 V
